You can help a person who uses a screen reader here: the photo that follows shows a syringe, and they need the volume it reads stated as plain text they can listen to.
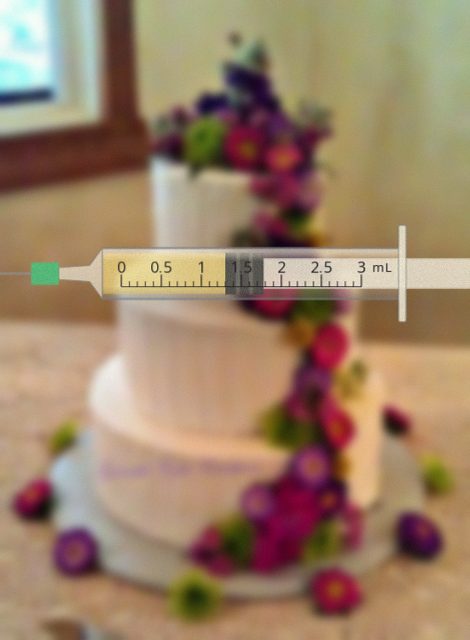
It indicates 1.3 mL
